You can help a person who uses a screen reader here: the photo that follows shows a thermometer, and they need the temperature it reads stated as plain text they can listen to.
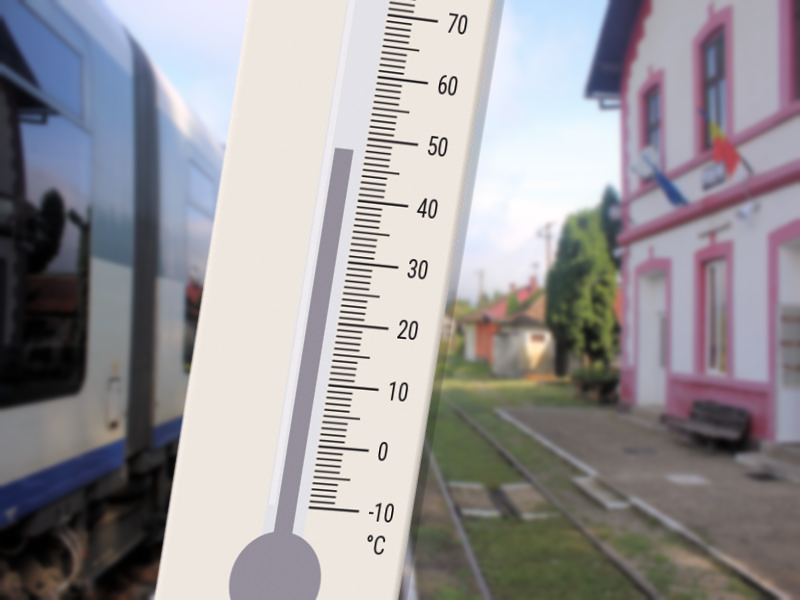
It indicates 48 °C
